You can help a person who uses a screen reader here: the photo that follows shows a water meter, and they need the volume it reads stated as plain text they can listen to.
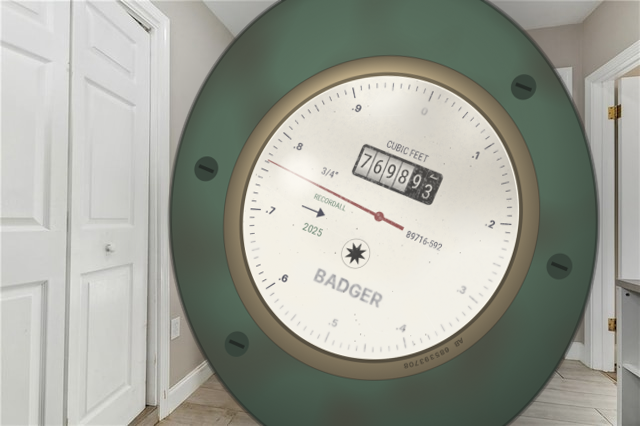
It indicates 769892.76 ft³
